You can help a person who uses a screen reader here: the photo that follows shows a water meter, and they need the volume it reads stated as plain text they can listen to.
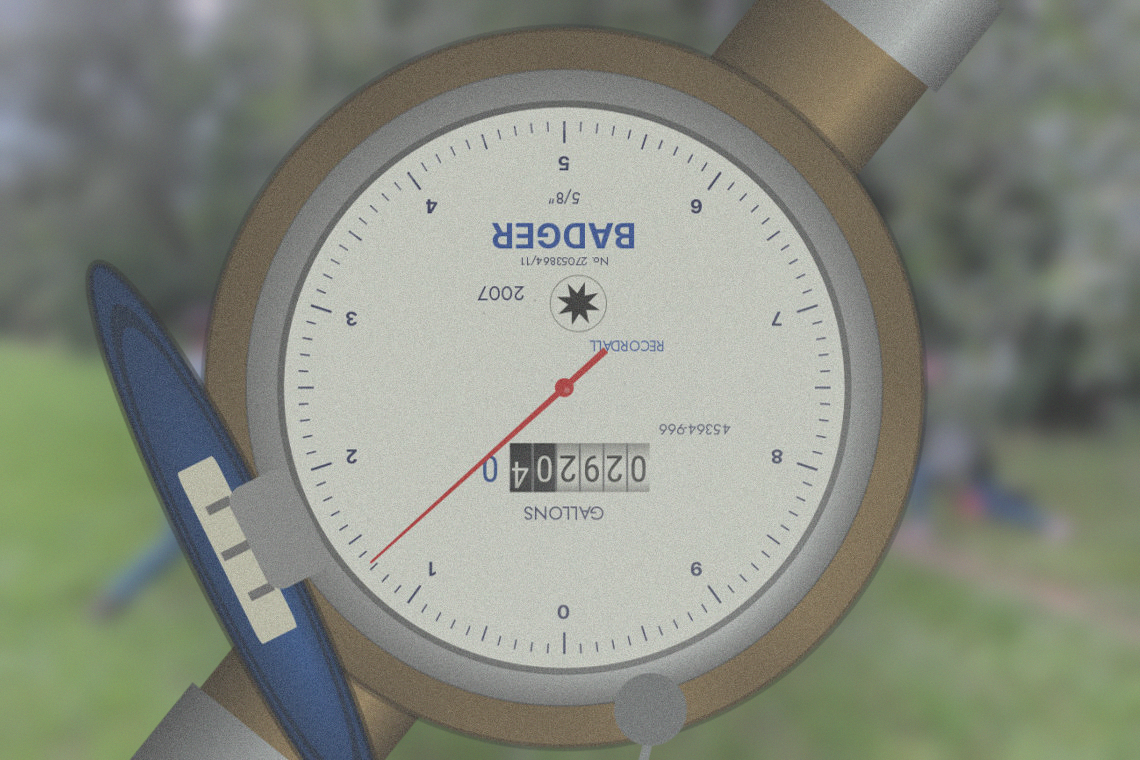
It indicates 292041.3 gal
